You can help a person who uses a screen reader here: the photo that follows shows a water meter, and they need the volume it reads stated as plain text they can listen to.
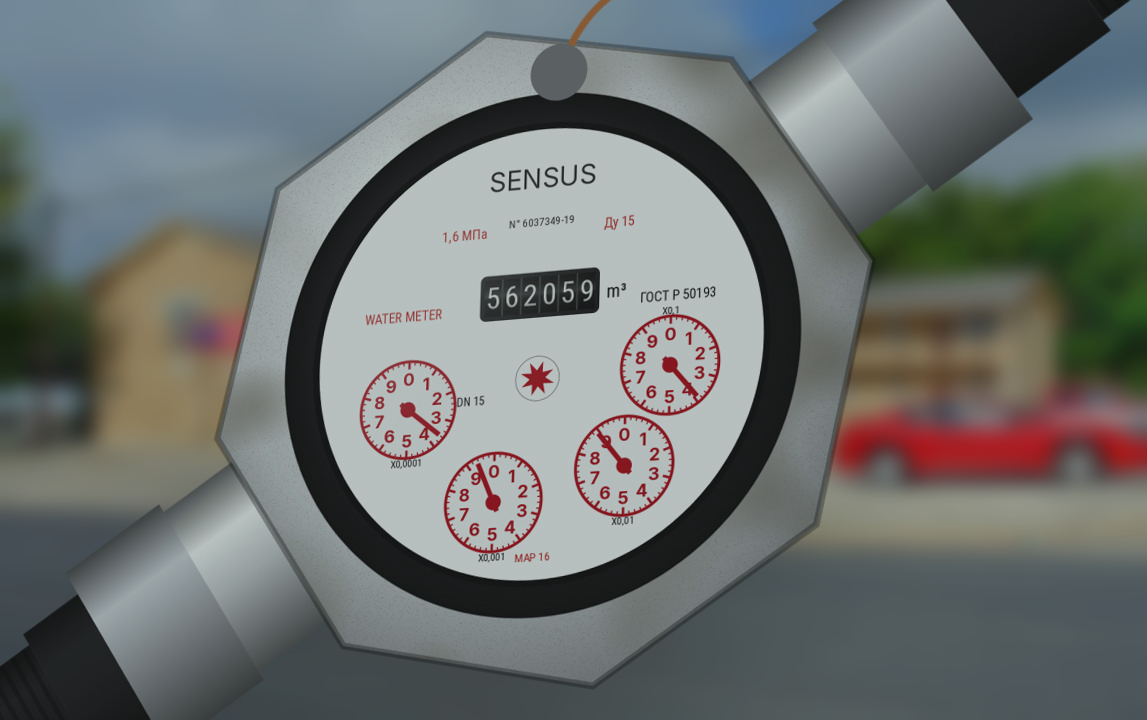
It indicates 562059.3893 m³
